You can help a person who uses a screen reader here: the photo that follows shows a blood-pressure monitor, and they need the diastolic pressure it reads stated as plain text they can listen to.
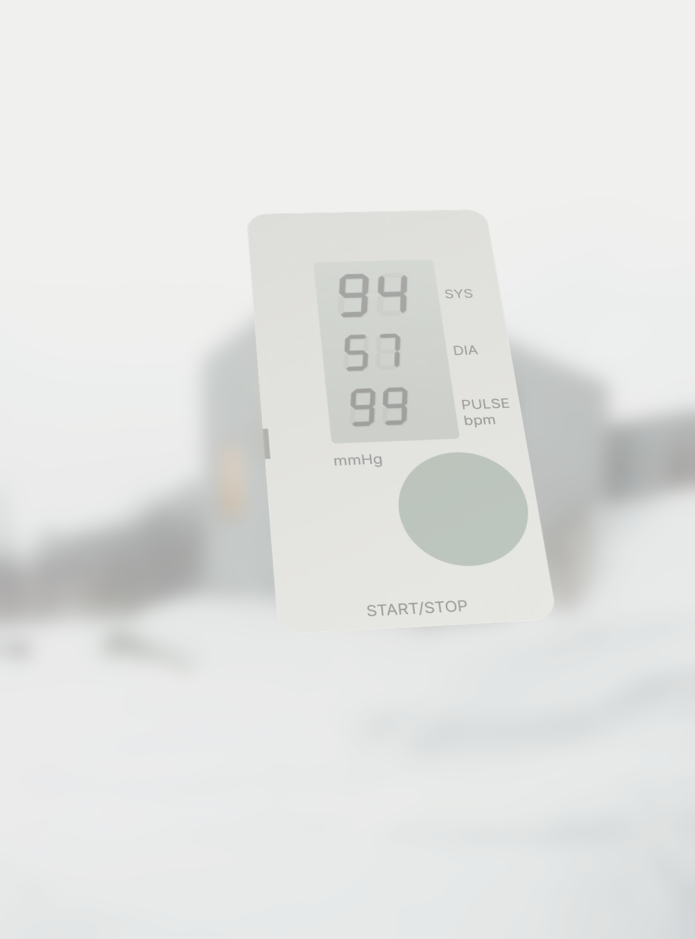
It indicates 57 mmHg
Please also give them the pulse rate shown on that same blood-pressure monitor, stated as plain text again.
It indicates 99 bpm
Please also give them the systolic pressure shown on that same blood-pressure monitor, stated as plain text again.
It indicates 94 mmHg
